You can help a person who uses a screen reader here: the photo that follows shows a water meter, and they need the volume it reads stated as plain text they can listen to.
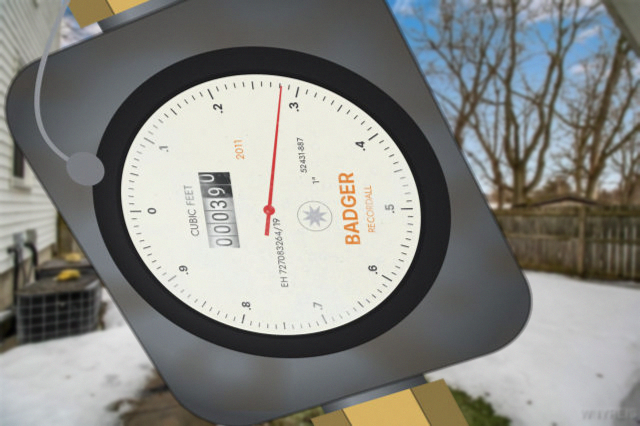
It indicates 390.28 ft³
